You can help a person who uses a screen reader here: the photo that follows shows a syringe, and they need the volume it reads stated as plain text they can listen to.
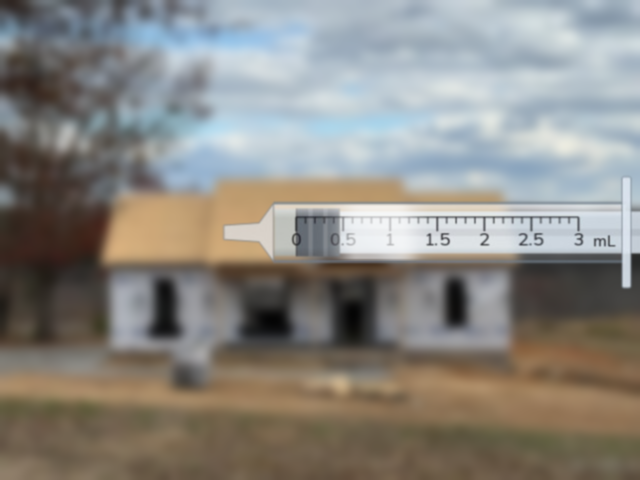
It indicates 0 mL
